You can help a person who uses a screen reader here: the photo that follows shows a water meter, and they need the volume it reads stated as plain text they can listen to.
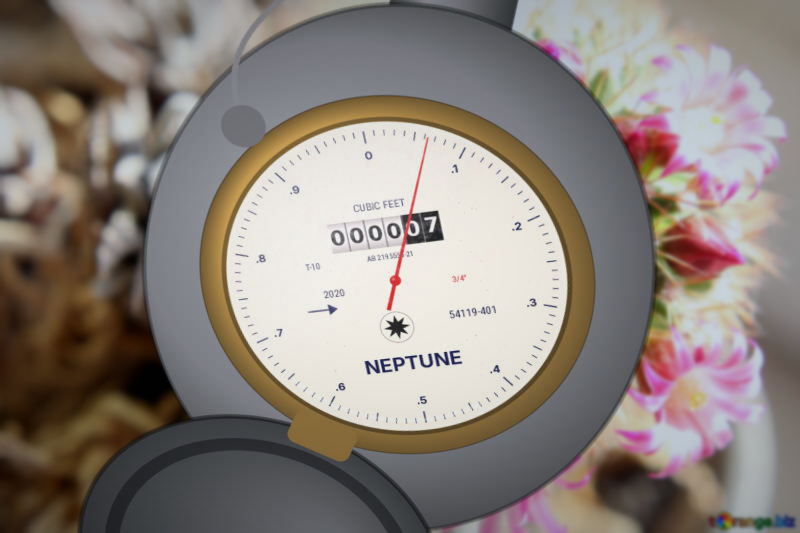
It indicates 7.06 ft³
